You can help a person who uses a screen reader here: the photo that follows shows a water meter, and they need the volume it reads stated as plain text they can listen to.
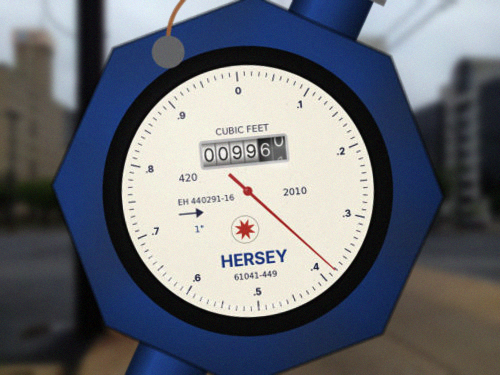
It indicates 9960.38 ft³
